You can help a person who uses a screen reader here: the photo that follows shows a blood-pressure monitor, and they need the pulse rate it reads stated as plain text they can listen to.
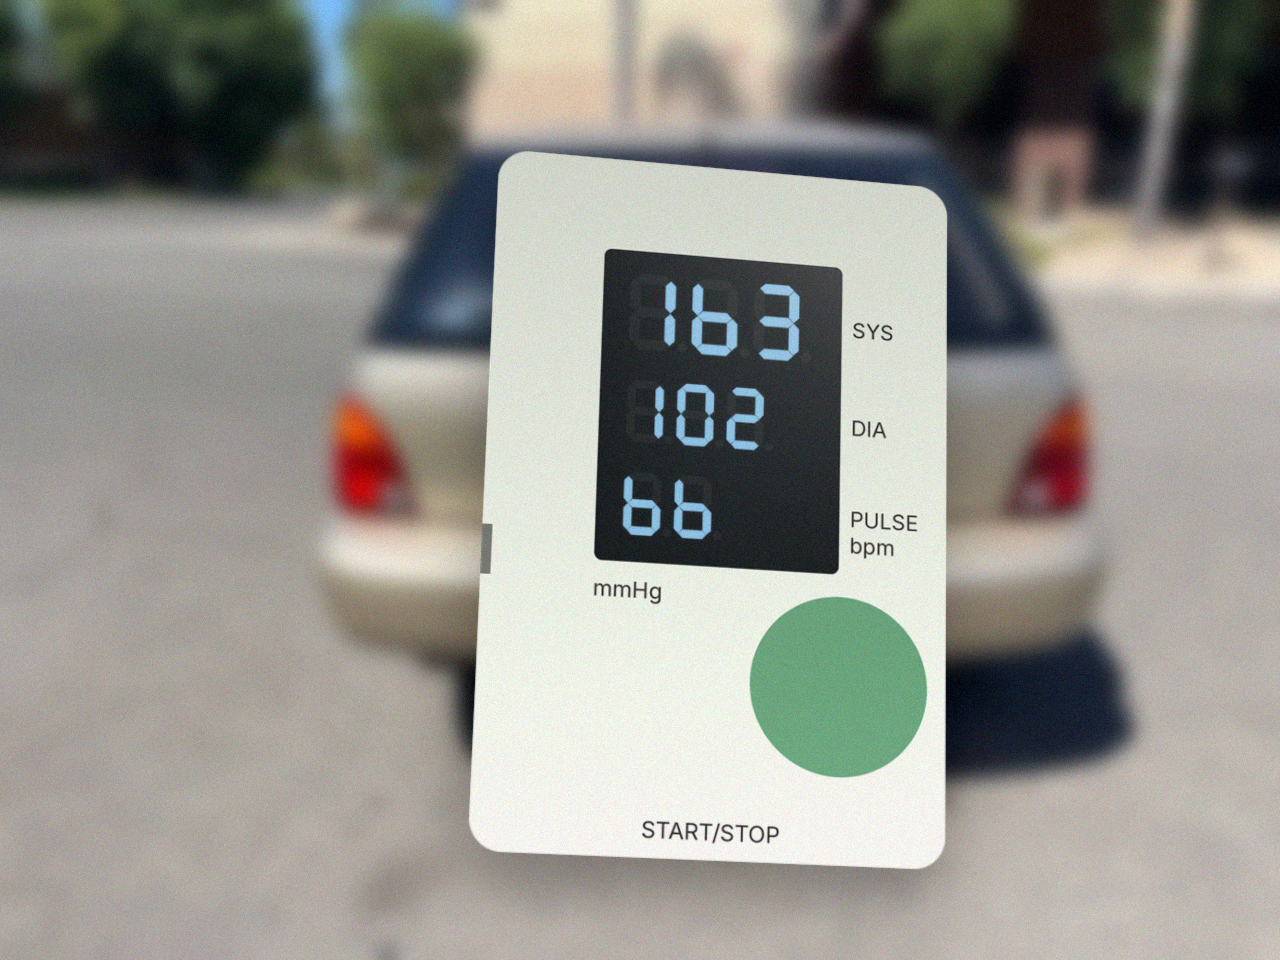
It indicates 66 bpm
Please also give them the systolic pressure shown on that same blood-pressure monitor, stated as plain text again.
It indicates 163 mmHg
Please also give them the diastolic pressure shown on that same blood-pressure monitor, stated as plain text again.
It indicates 102 mmHg
